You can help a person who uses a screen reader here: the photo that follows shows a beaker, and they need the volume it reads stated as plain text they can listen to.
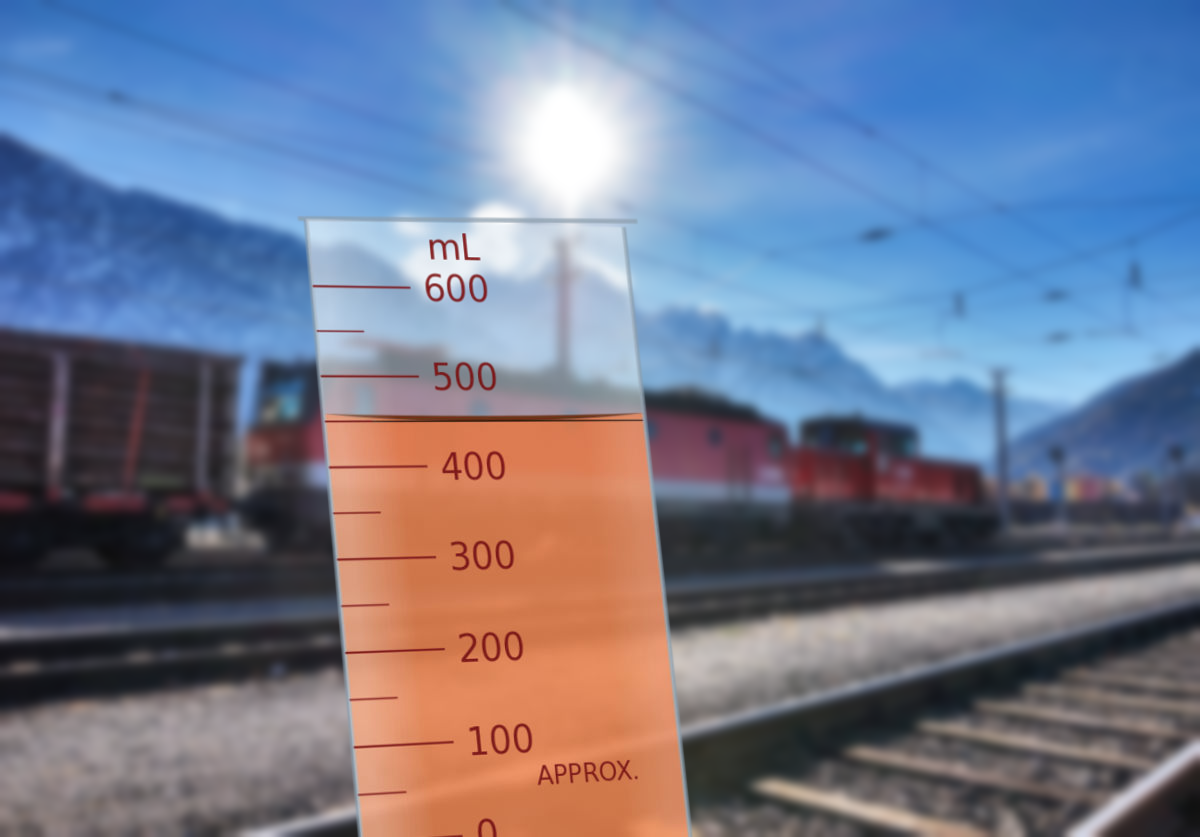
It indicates 450 mL
